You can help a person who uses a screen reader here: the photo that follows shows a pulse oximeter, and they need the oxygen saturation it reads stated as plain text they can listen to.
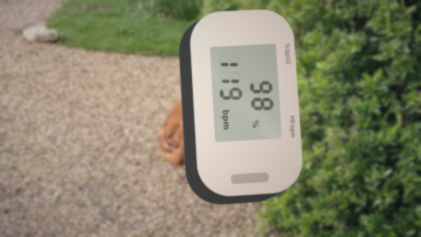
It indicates 98 %
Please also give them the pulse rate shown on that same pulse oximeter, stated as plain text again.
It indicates 119 bpm
